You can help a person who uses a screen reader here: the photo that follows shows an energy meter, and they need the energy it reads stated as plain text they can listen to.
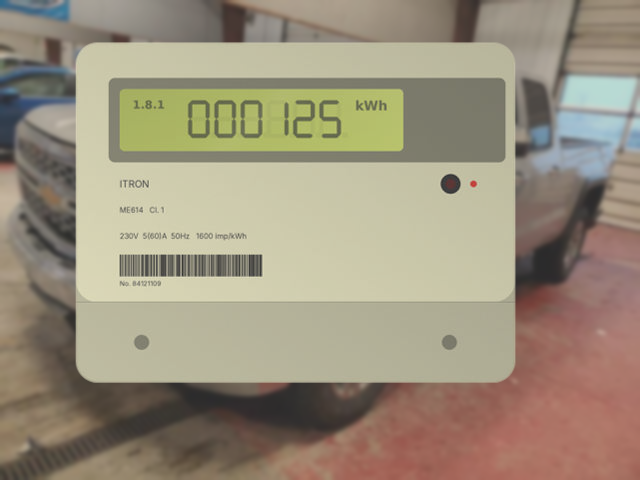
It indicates 125 kWh
